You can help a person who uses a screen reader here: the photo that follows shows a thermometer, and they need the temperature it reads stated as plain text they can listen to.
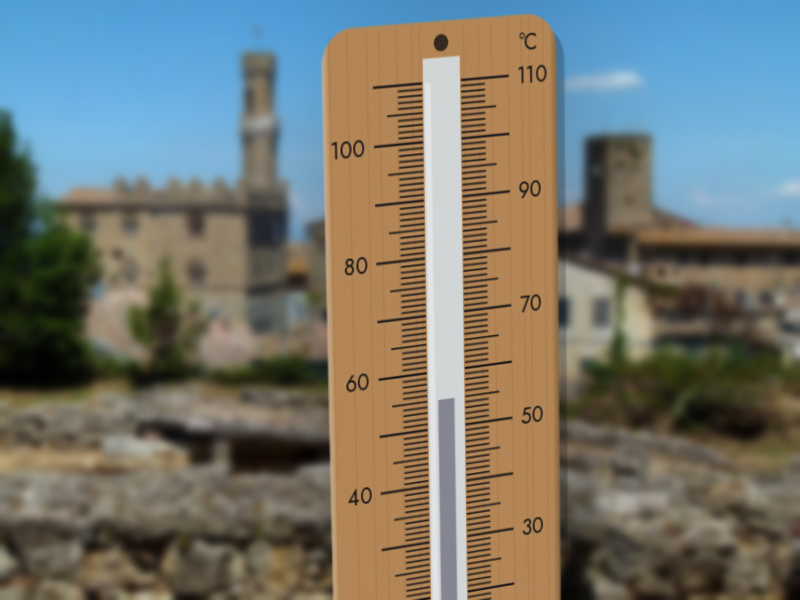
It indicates 55 °C
